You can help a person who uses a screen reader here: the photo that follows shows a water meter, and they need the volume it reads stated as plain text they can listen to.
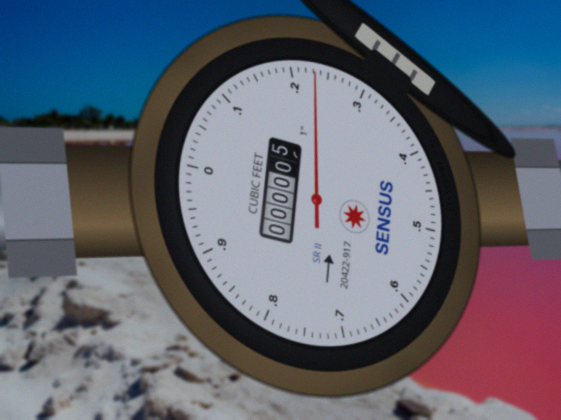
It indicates 5.23 ft³
